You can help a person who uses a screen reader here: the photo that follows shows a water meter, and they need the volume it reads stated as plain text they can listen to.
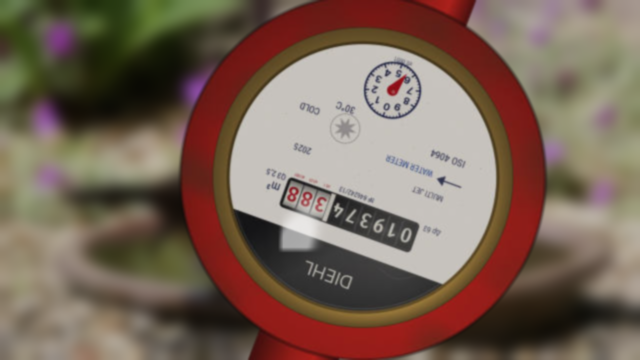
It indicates 19374.3885 m³
